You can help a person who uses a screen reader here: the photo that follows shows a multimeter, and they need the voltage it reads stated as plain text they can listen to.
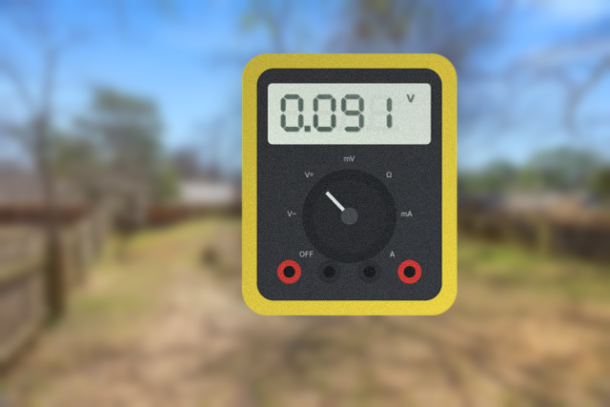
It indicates 0.091 V
